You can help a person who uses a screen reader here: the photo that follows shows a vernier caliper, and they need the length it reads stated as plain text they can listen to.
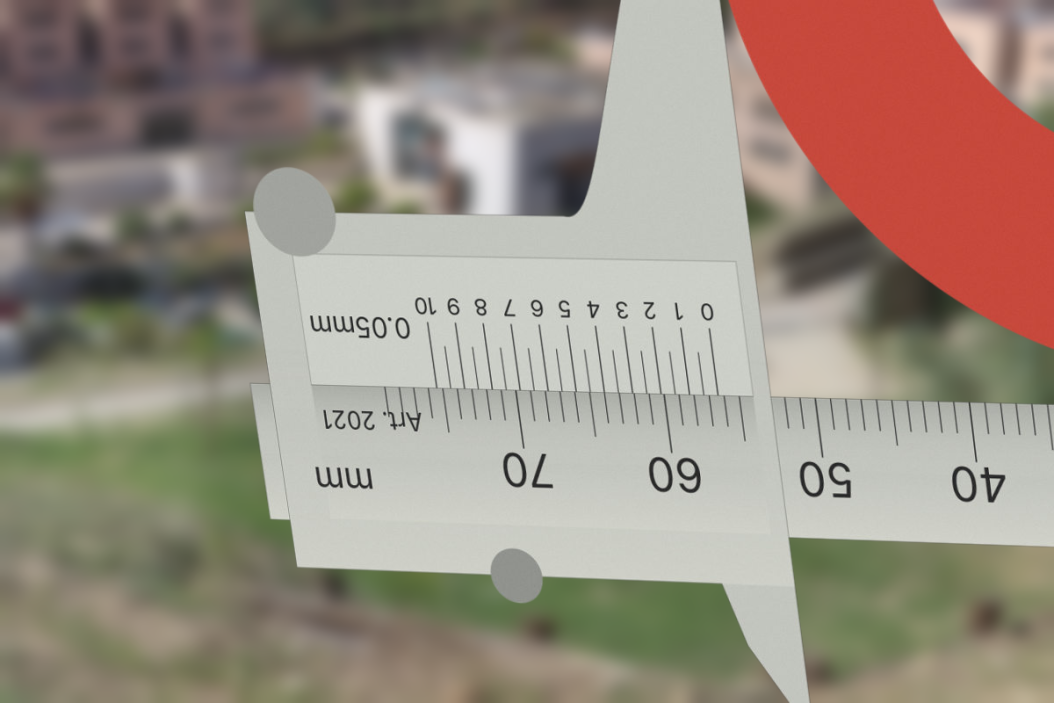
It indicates 56.4 mm
